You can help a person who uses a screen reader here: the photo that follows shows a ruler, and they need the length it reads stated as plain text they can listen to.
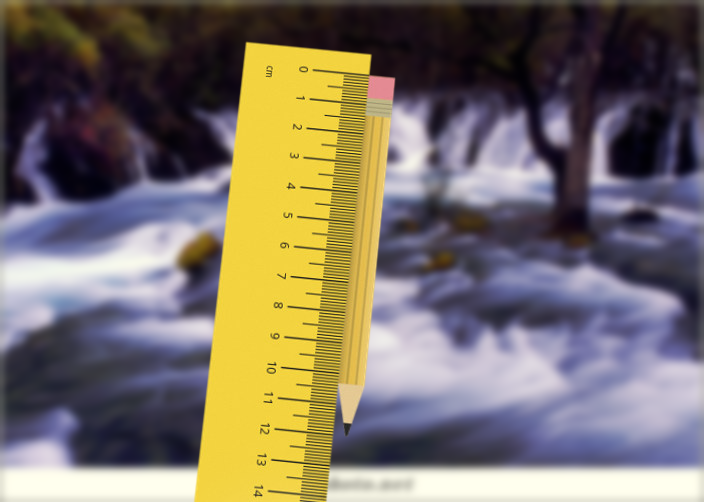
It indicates 12 cm
